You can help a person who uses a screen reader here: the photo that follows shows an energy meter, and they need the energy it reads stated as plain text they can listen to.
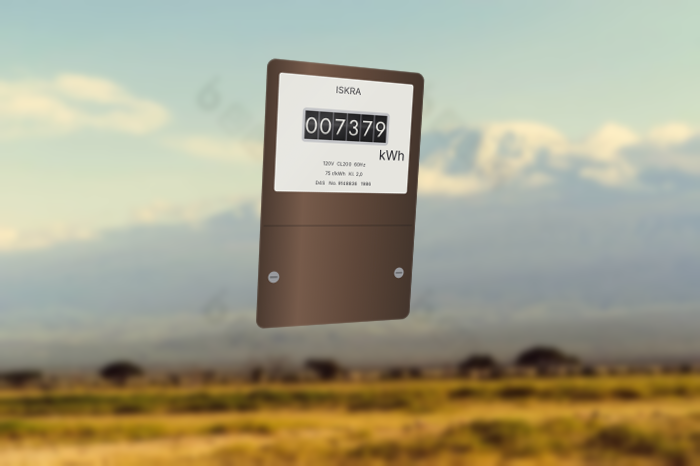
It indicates 7379 kWh
